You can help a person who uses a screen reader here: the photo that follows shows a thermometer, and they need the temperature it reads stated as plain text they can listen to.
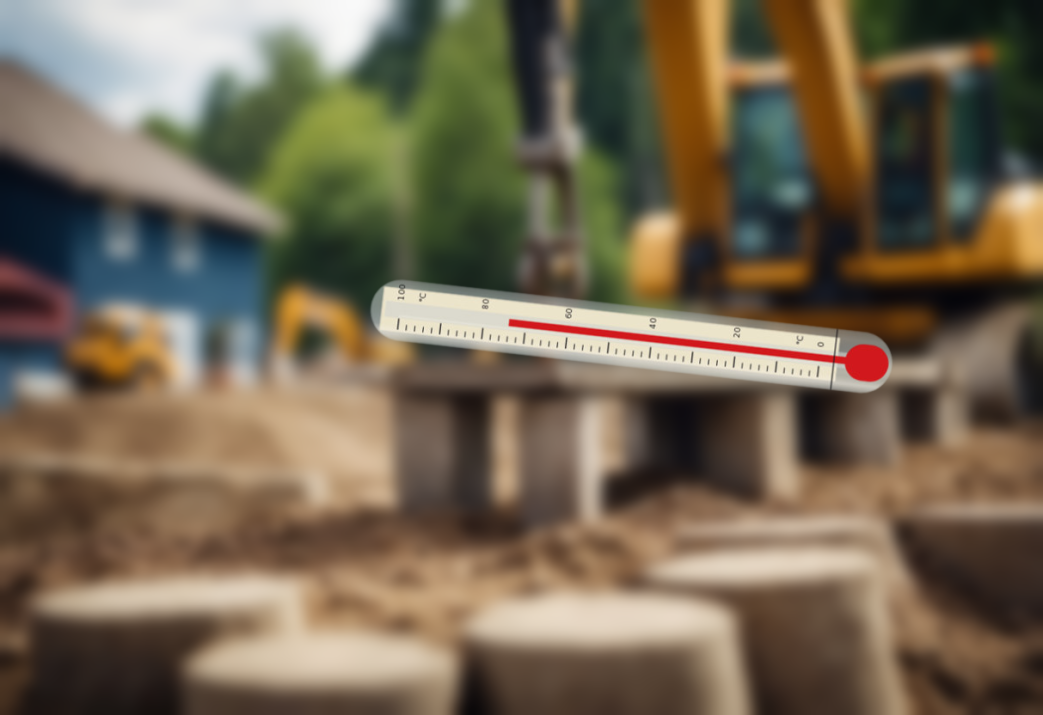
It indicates 74 °C
